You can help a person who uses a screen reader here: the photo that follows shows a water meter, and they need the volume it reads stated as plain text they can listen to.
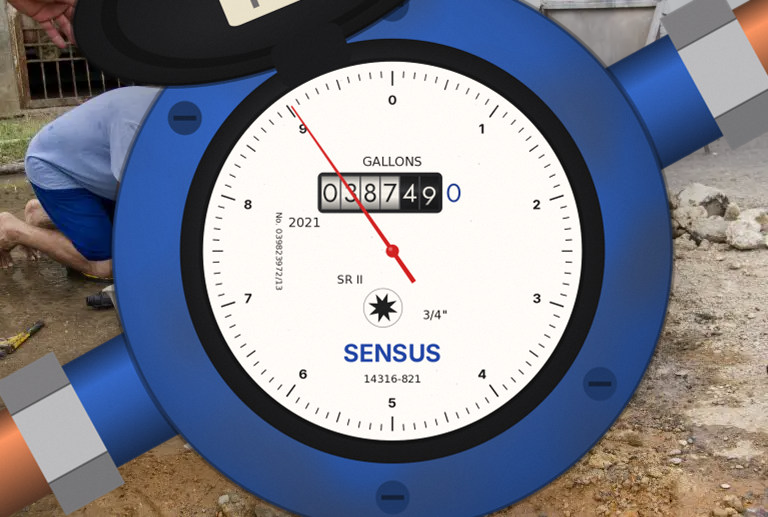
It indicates 387489.0 gal
